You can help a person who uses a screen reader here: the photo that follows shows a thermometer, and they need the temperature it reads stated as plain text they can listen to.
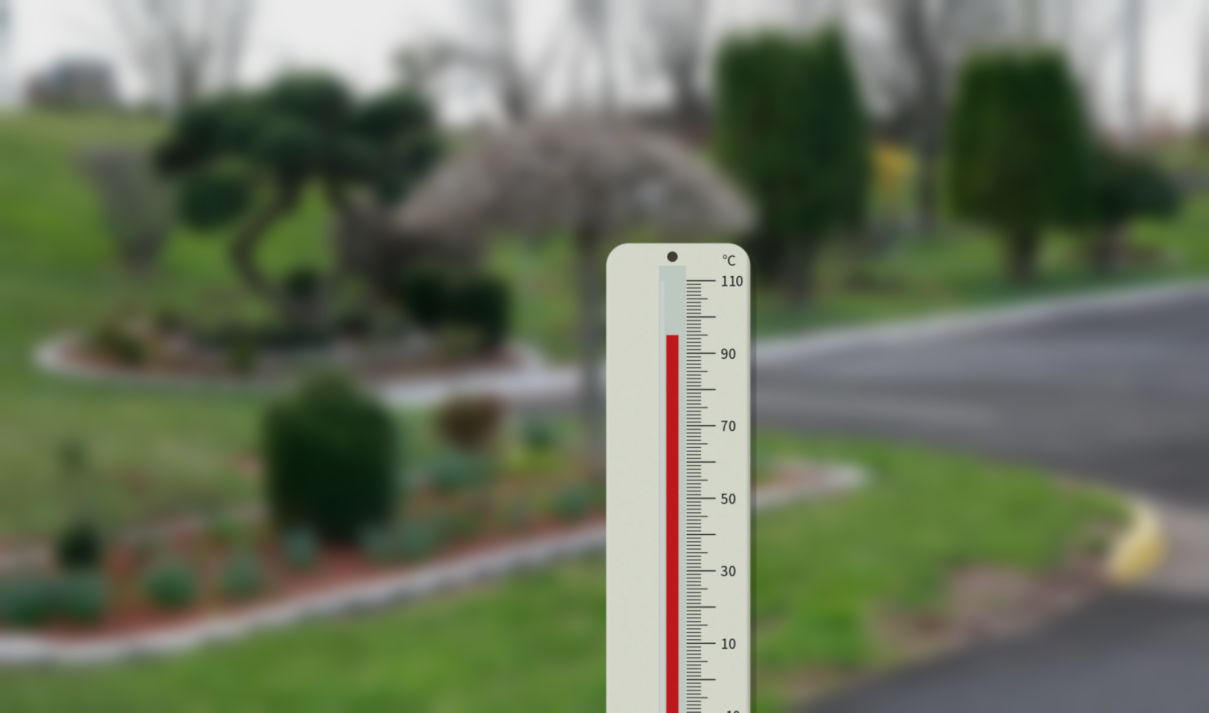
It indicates 95 °C
